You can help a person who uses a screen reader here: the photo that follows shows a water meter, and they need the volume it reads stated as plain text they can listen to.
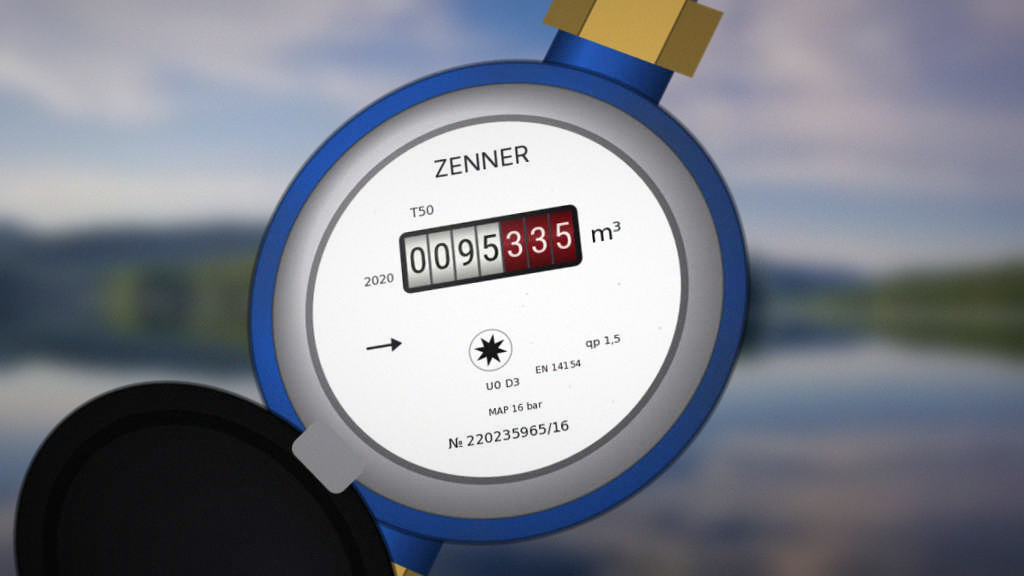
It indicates 95.335 m³
